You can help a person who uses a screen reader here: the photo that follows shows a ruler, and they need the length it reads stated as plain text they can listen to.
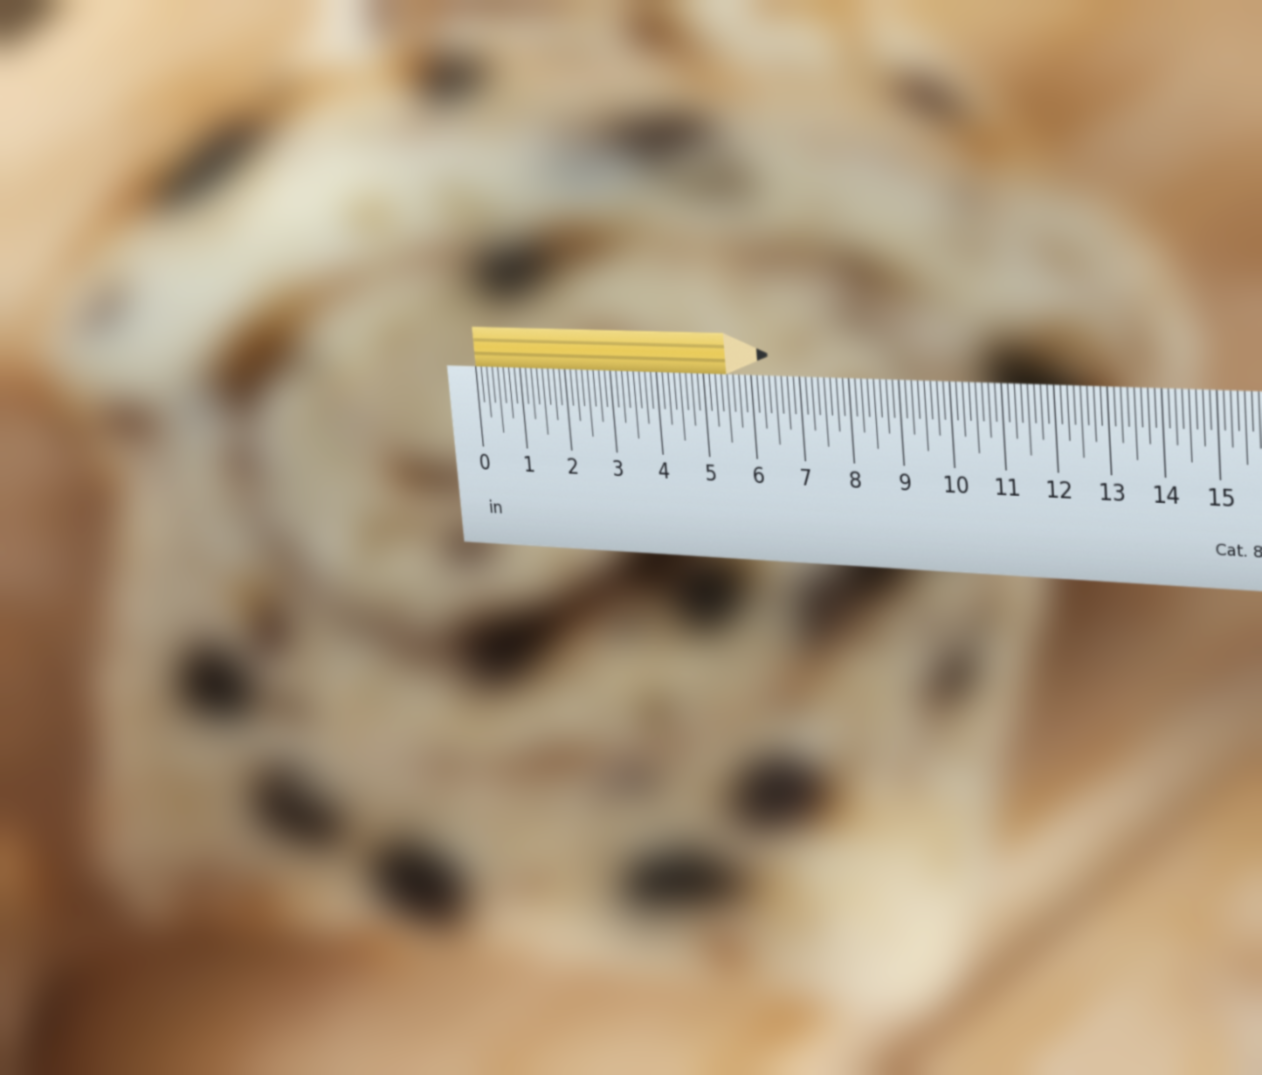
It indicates 6.375 in
